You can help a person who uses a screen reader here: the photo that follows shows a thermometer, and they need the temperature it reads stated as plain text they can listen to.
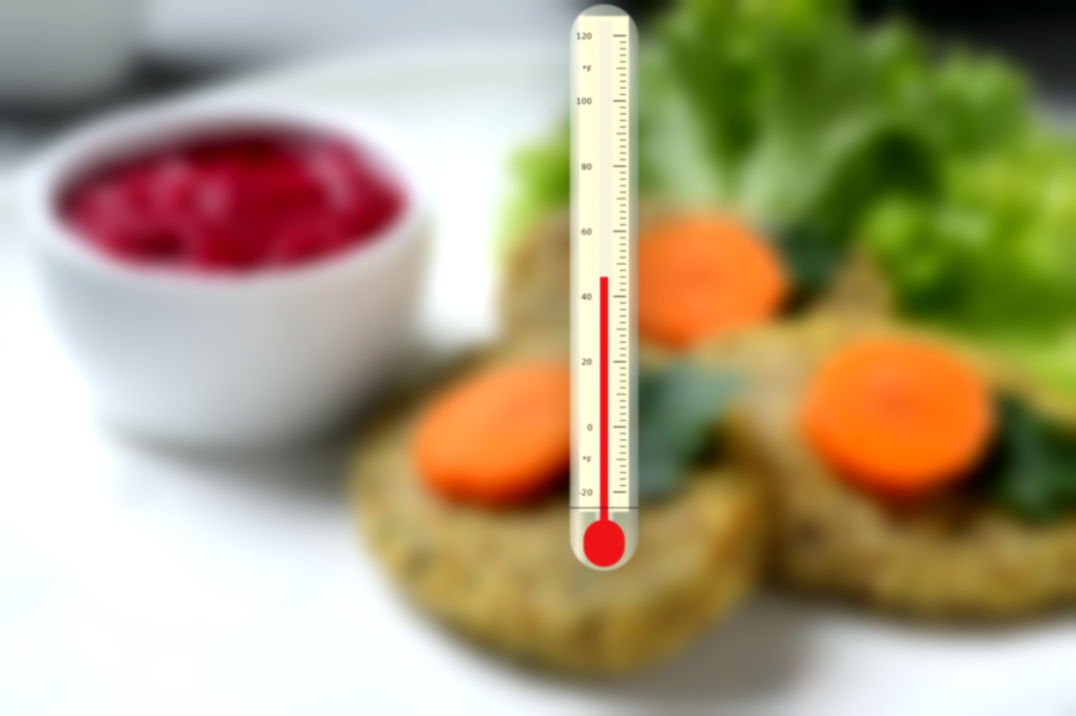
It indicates 46 °F
